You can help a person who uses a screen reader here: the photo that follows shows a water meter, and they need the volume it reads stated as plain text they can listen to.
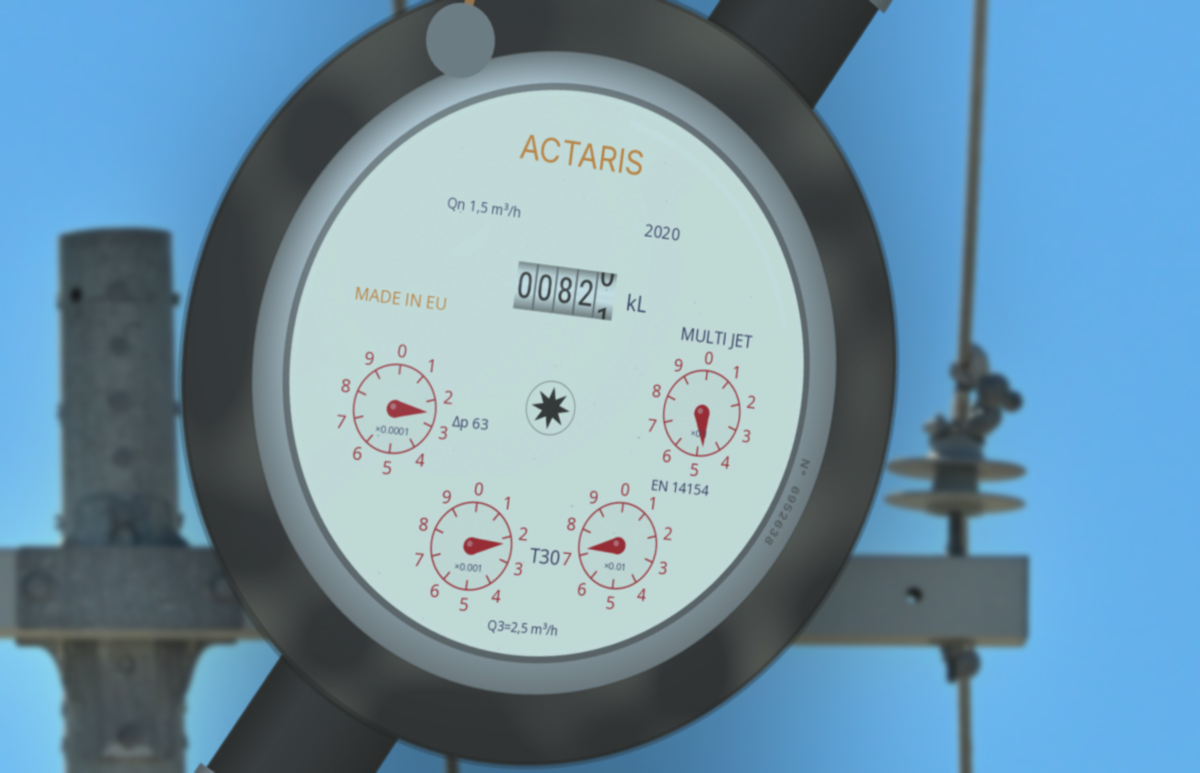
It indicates 820.4722 kL
